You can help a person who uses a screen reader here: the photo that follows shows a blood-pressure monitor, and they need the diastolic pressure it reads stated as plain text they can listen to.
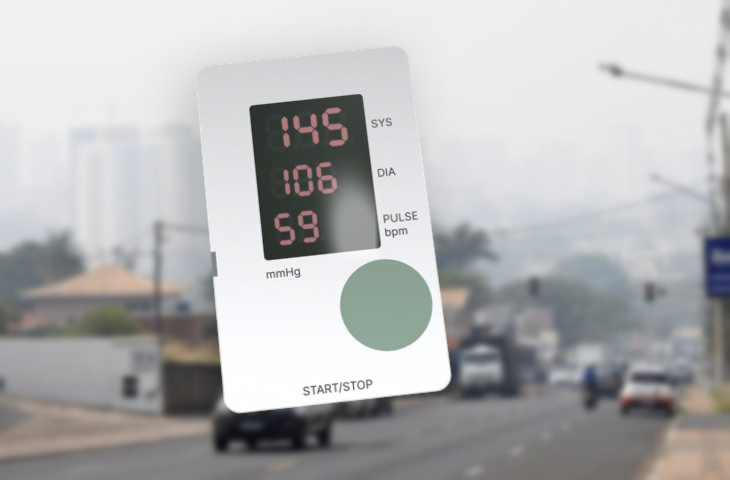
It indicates 106 mmHg
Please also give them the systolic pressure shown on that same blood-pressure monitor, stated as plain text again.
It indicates 145 mmHg
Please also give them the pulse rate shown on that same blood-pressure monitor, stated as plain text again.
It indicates 59 bpm
